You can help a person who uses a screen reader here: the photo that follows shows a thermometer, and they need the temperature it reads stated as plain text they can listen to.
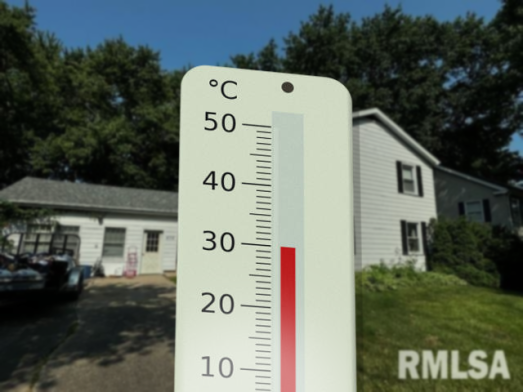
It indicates 30 °C
